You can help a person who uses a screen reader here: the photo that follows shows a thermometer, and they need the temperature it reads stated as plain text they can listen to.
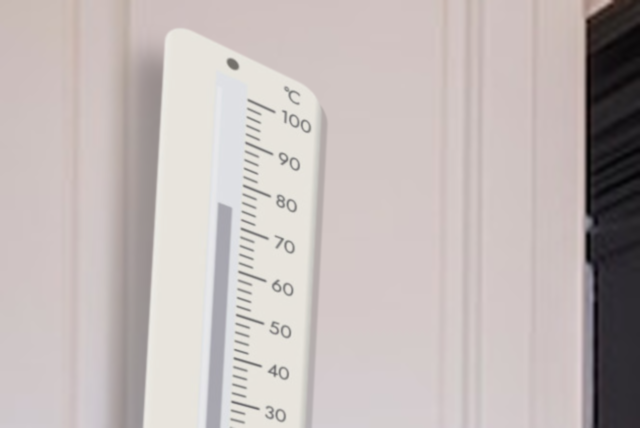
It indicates 74 °C
